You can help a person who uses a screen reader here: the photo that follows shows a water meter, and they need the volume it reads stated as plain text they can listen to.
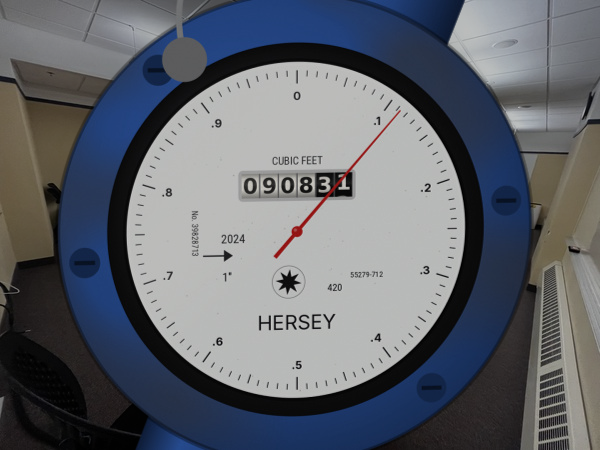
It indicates 90831.11 ft³
